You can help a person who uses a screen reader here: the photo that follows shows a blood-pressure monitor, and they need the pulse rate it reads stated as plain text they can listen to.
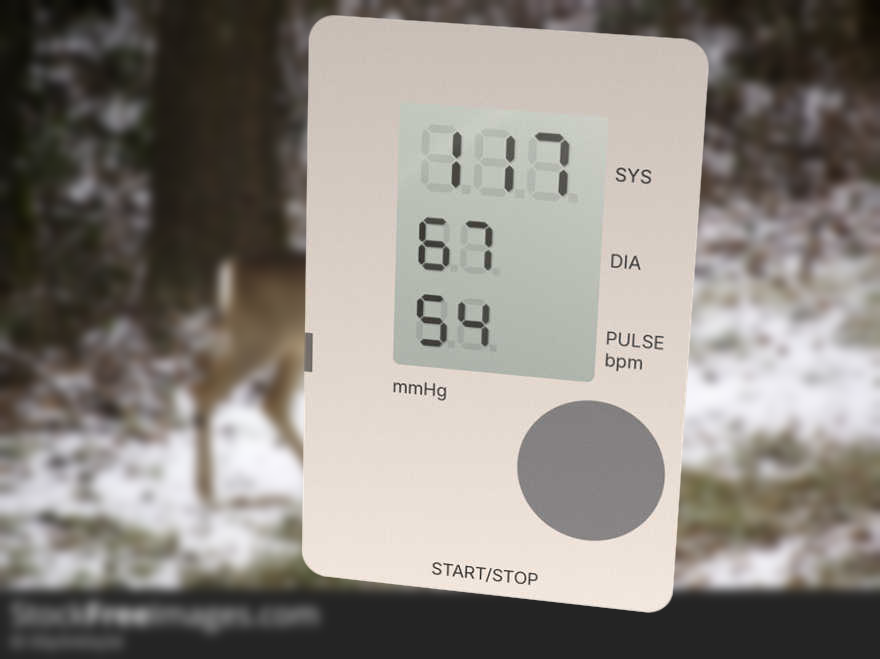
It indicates 54 bpm
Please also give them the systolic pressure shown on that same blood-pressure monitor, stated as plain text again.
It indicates 117 mmHg
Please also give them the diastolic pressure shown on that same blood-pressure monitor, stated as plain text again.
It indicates 67 mmHg
